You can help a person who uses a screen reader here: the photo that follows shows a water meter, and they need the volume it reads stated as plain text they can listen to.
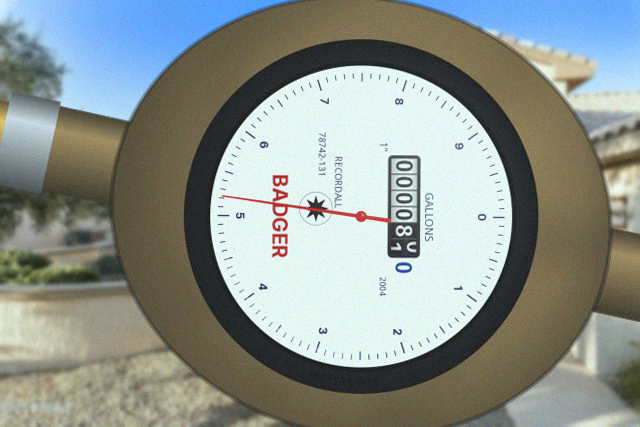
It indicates 805.2 gal
